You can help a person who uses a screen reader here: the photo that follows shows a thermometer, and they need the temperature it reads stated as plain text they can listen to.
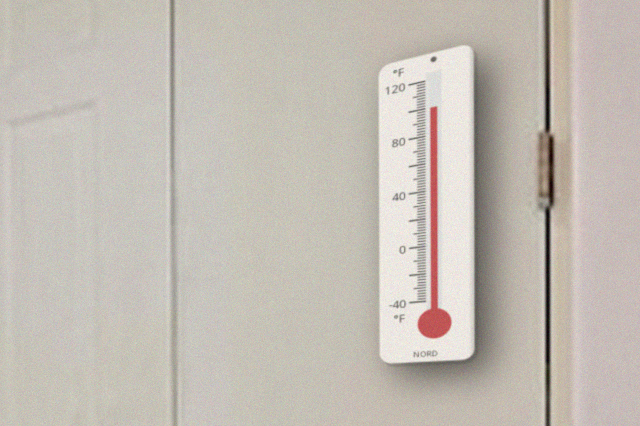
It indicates 100 °F
